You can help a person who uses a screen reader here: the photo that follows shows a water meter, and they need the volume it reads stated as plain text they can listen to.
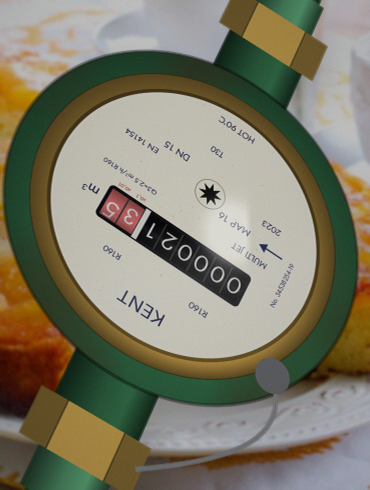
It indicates 21.35 m³
